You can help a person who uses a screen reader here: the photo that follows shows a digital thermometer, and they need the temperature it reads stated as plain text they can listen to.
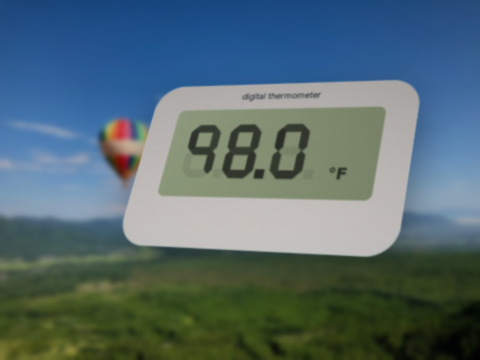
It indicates 98.0 °F
